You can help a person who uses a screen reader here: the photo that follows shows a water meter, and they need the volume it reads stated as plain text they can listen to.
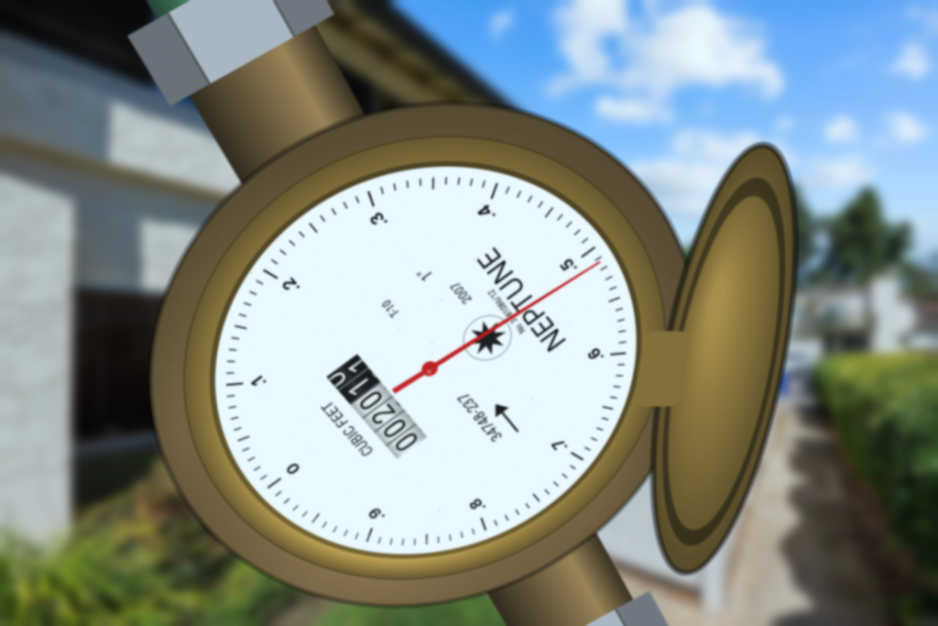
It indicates 2010.51 ft³
